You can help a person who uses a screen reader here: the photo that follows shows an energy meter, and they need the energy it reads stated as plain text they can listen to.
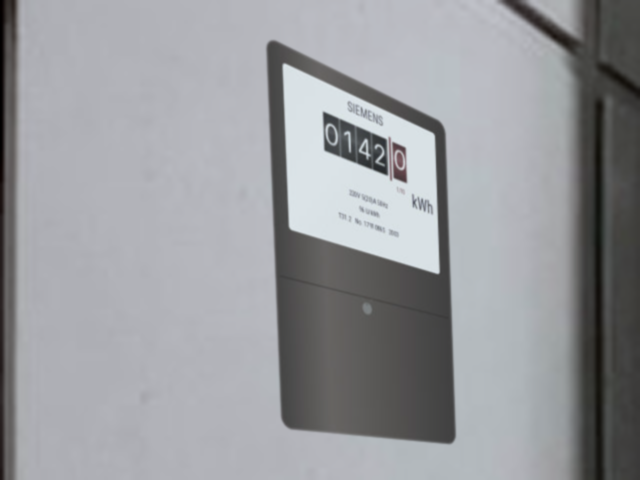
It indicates 142.0 kWh
